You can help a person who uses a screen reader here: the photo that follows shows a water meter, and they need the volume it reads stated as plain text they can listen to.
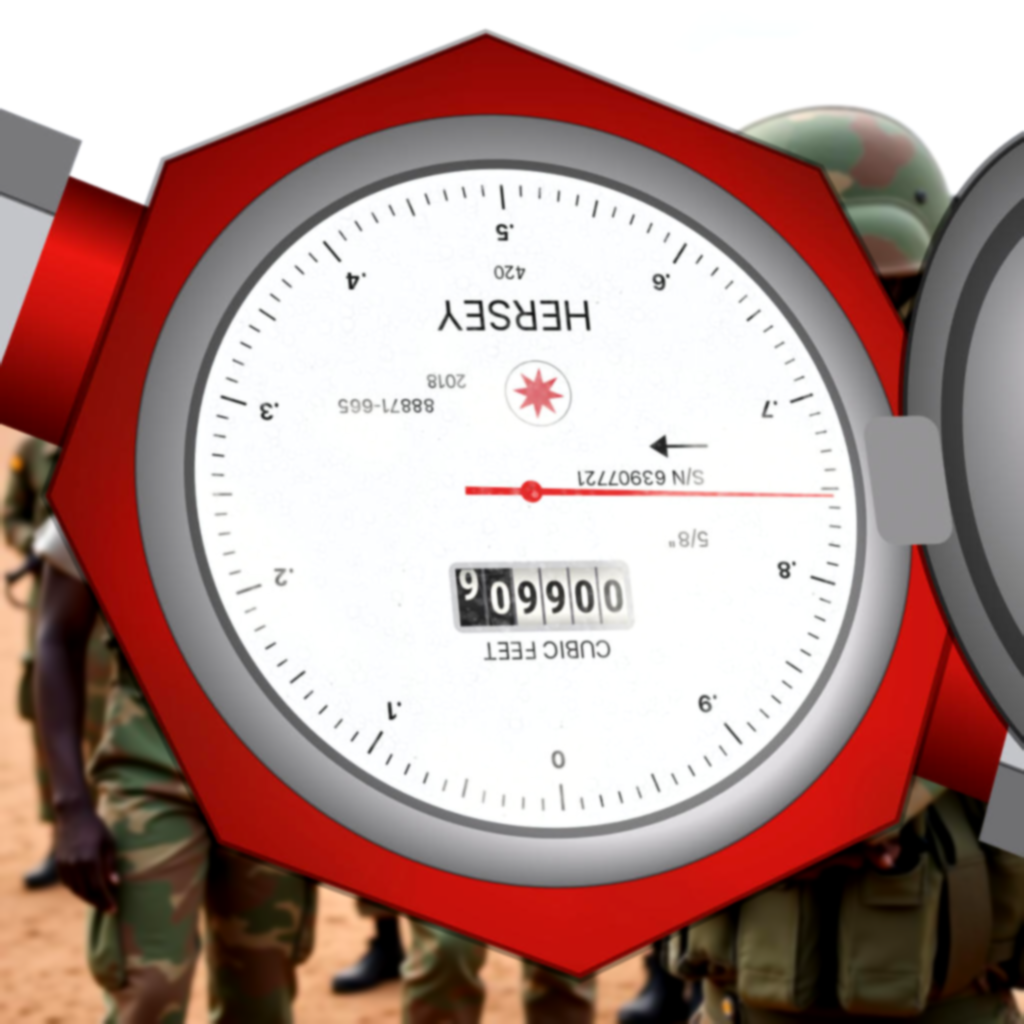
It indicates 6605.75 ft³
